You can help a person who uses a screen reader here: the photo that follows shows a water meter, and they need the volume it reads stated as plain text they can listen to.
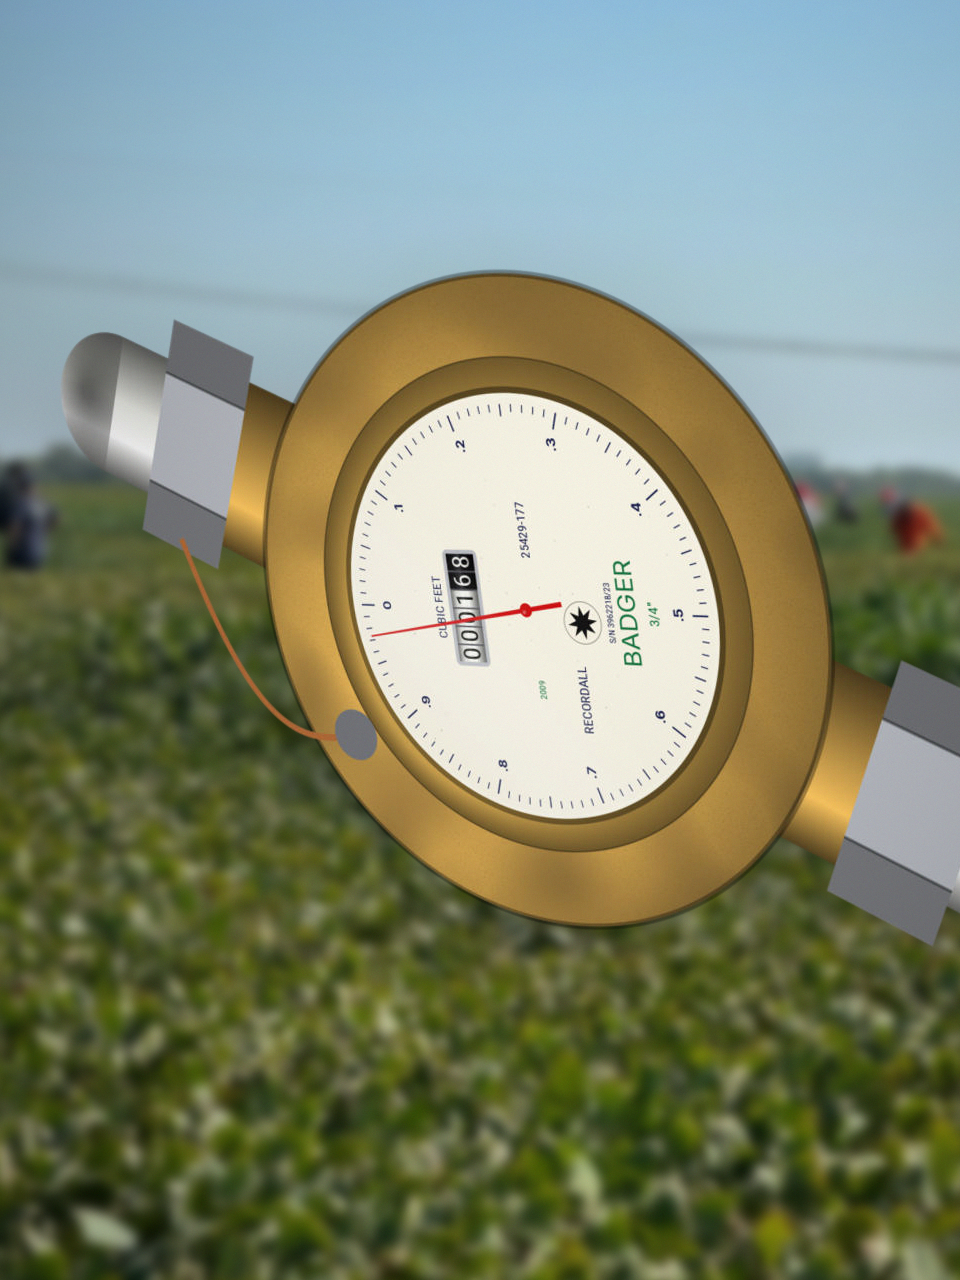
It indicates 167.97 ft³
